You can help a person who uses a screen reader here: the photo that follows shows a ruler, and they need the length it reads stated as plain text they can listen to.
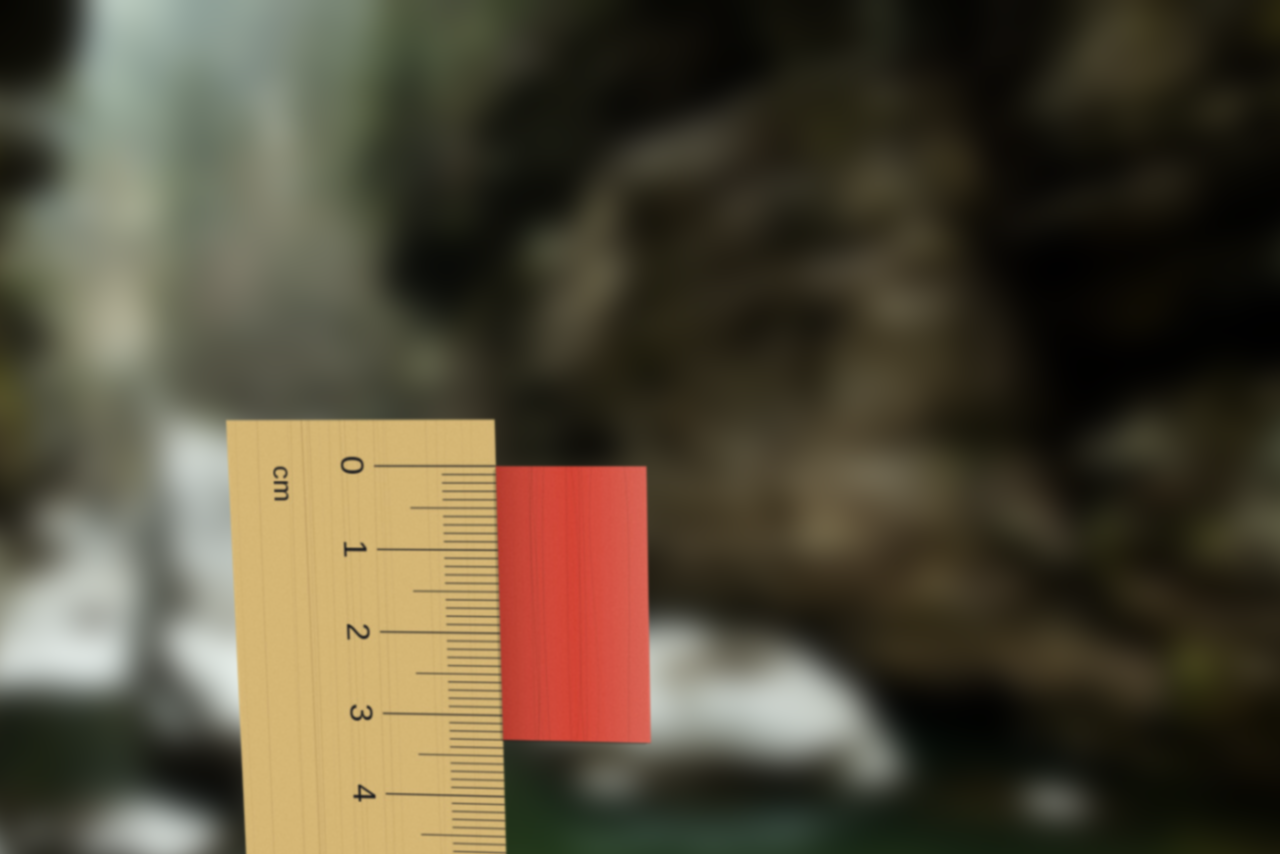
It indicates 3.3 cm
